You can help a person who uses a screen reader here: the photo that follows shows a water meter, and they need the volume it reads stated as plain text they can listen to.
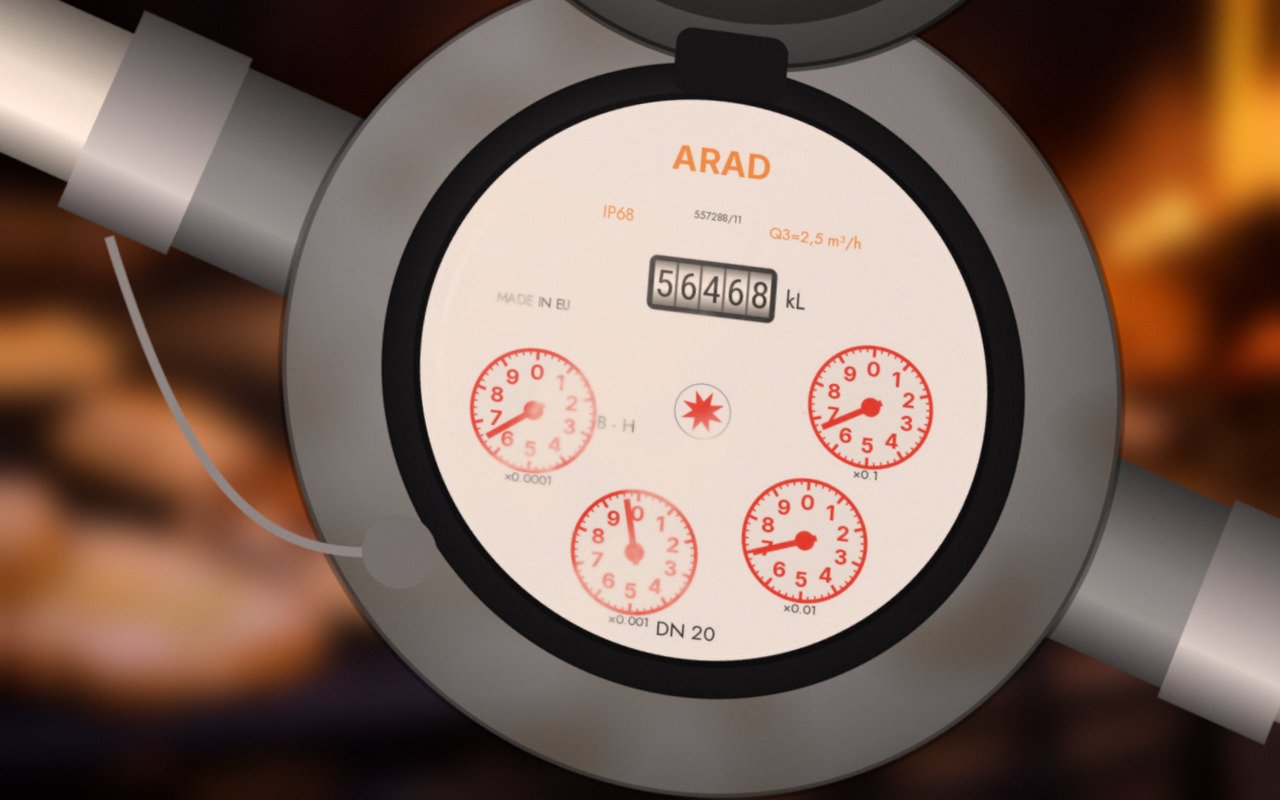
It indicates 56468.6696 kL
